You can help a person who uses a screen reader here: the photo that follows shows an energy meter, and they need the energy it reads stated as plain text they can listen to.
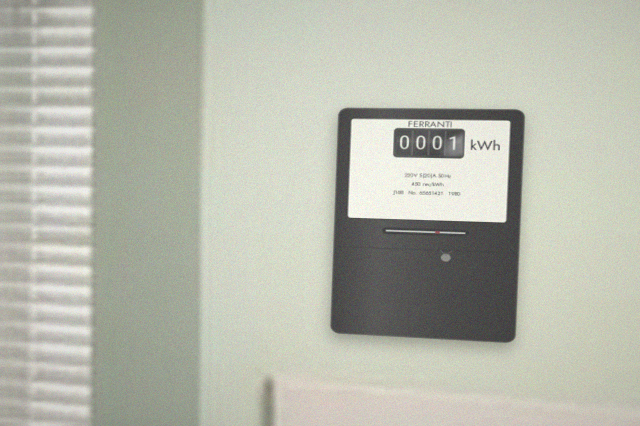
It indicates 1 kWh
